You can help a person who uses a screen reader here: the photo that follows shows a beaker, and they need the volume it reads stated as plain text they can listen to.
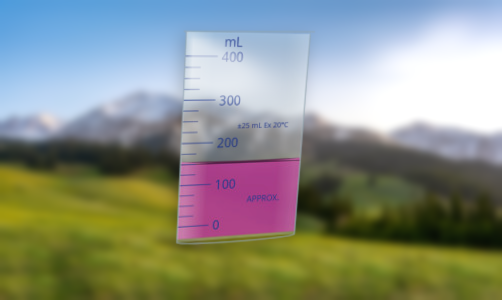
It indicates 150 mL
